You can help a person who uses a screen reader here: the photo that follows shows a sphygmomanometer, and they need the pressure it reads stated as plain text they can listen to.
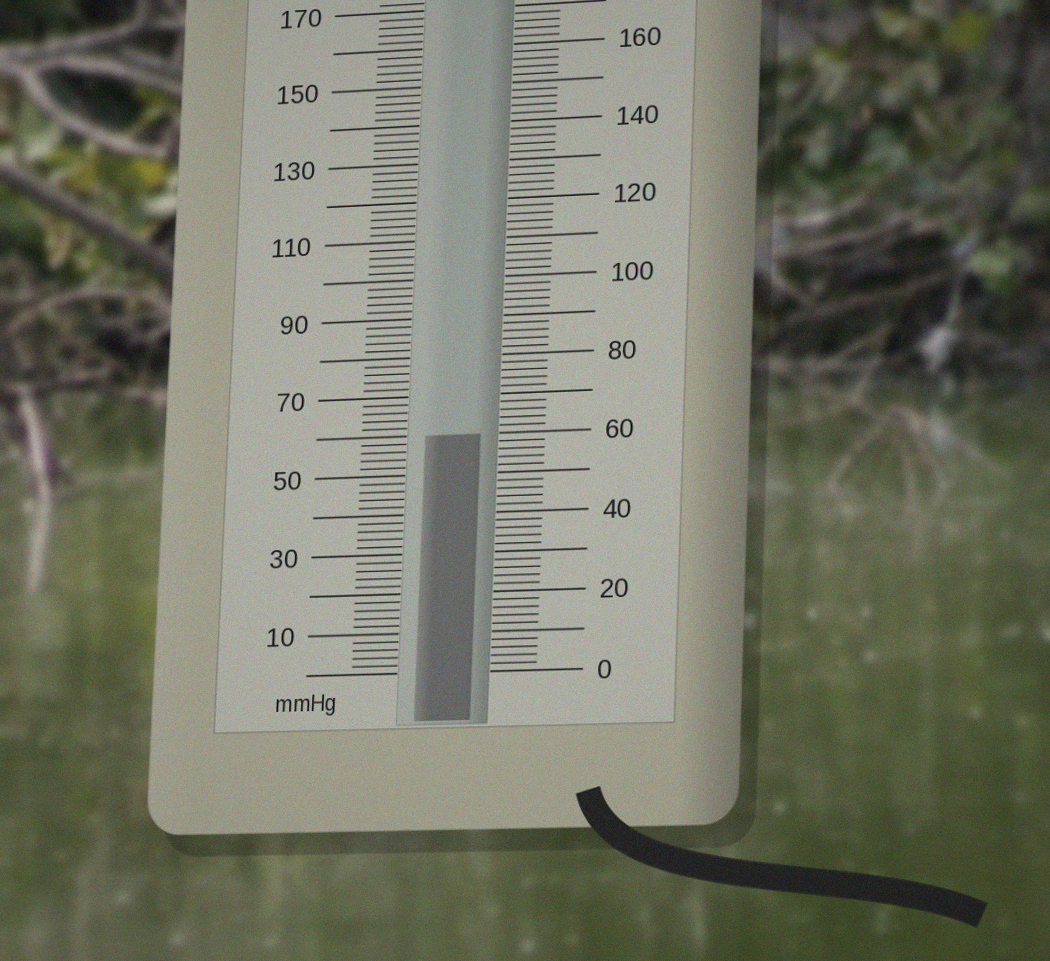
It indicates 60 mmHg
